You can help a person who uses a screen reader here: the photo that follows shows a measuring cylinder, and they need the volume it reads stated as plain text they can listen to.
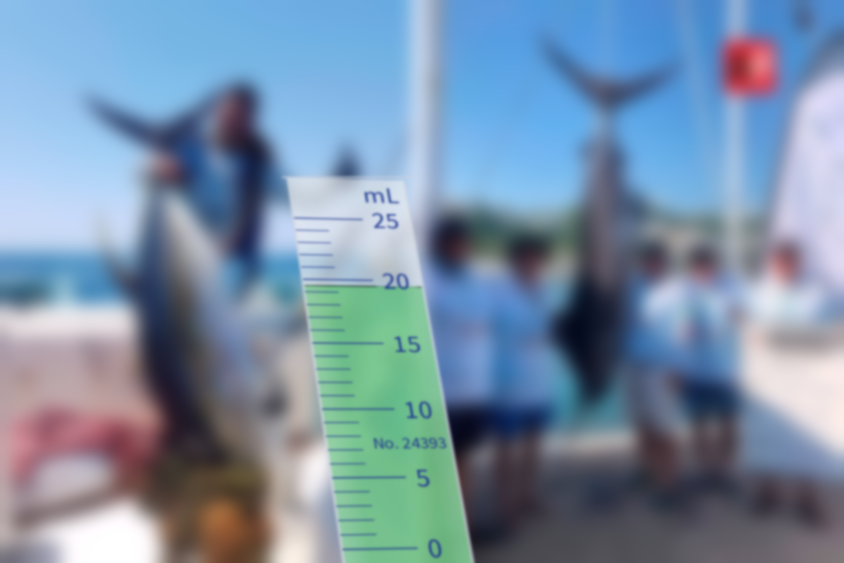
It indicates 19.5 mL
